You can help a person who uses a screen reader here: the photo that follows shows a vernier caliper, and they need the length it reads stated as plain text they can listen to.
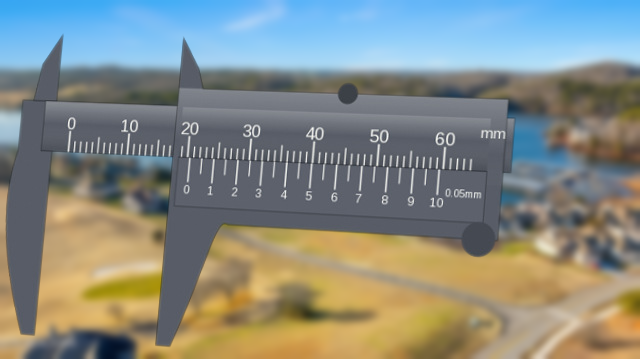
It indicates 20.4 mm
